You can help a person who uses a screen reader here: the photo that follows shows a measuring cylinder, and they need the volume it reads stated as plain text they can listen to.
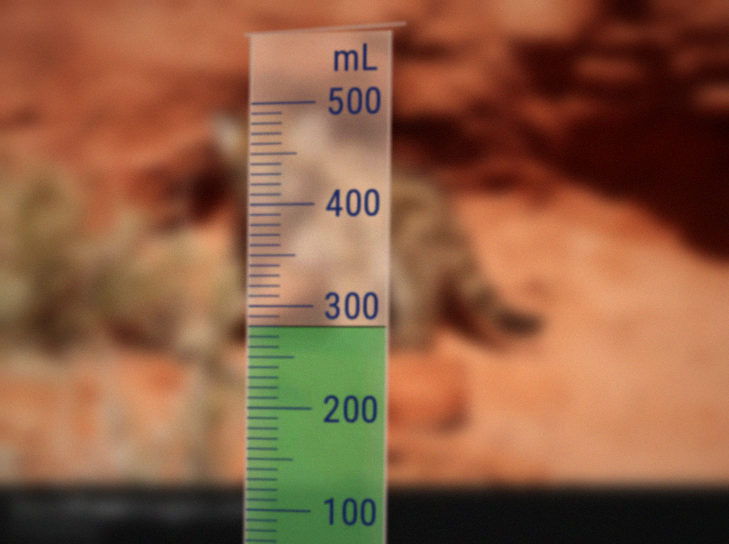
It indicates 280 mL
